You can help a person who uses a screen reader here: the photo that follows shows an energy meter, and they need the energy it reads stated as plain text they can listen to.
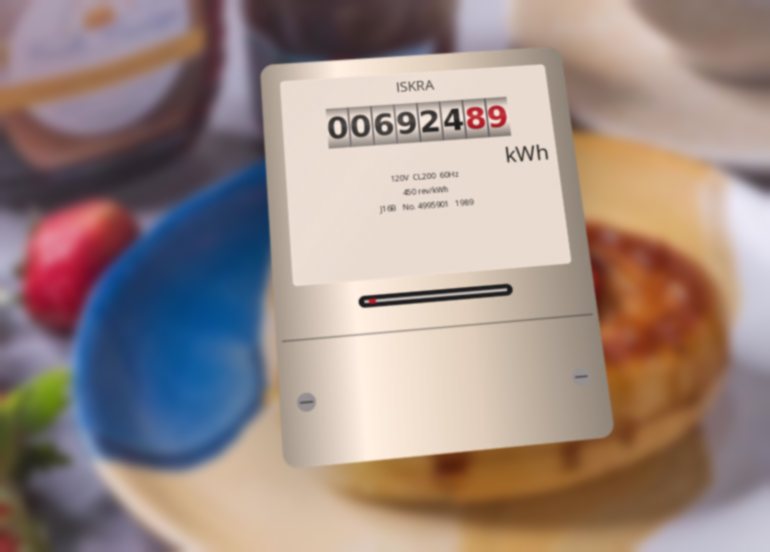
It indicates 6924.89 kWh
